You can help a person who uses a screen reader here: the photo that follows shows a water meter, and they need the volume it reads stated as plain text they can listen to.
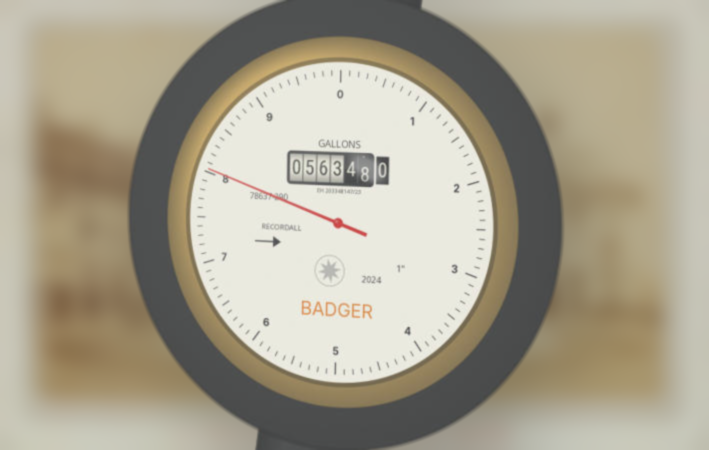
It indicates 563478.0 gal
